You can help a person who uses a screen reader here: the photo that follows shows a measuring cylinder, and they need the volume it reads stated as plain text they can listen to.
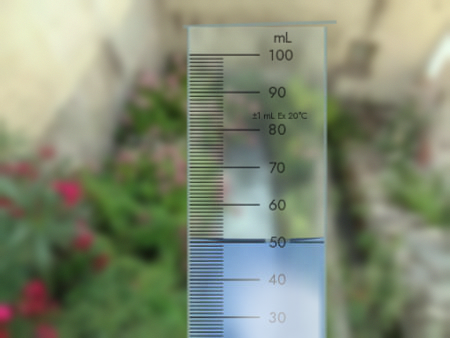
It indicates 50 mL
